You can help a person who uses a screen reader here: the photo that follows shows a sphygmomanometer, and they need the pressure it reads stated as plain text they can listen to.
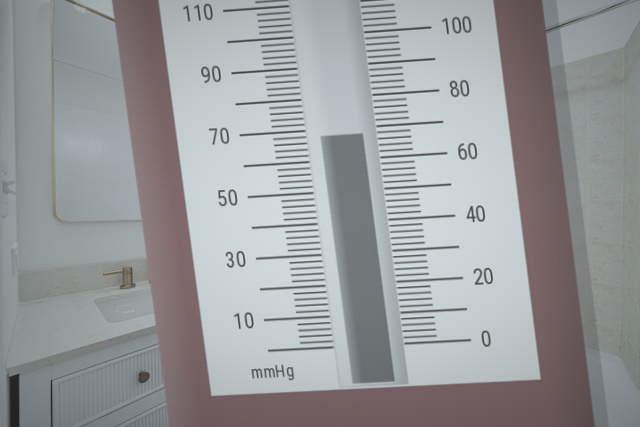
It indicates 68 mmHg
